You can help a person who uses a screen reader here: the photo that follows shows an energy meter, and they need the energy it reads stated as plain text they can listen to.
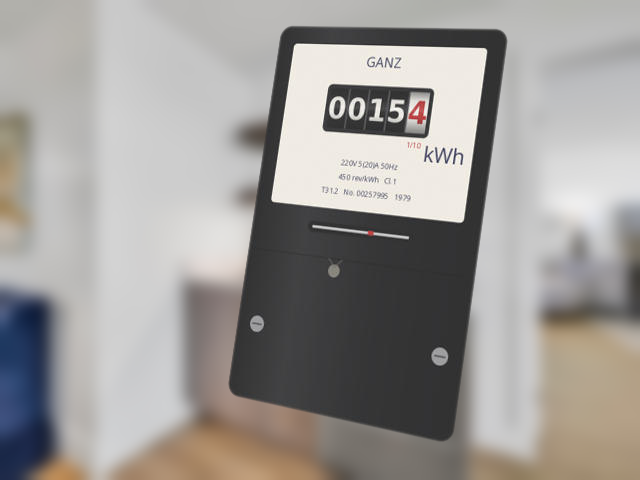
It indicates 15.4 kWh
